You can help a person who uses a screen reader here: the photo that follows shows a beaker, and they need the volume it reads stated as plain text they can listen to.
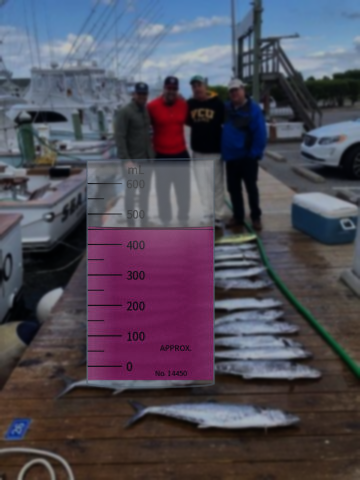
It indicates 450 mL
